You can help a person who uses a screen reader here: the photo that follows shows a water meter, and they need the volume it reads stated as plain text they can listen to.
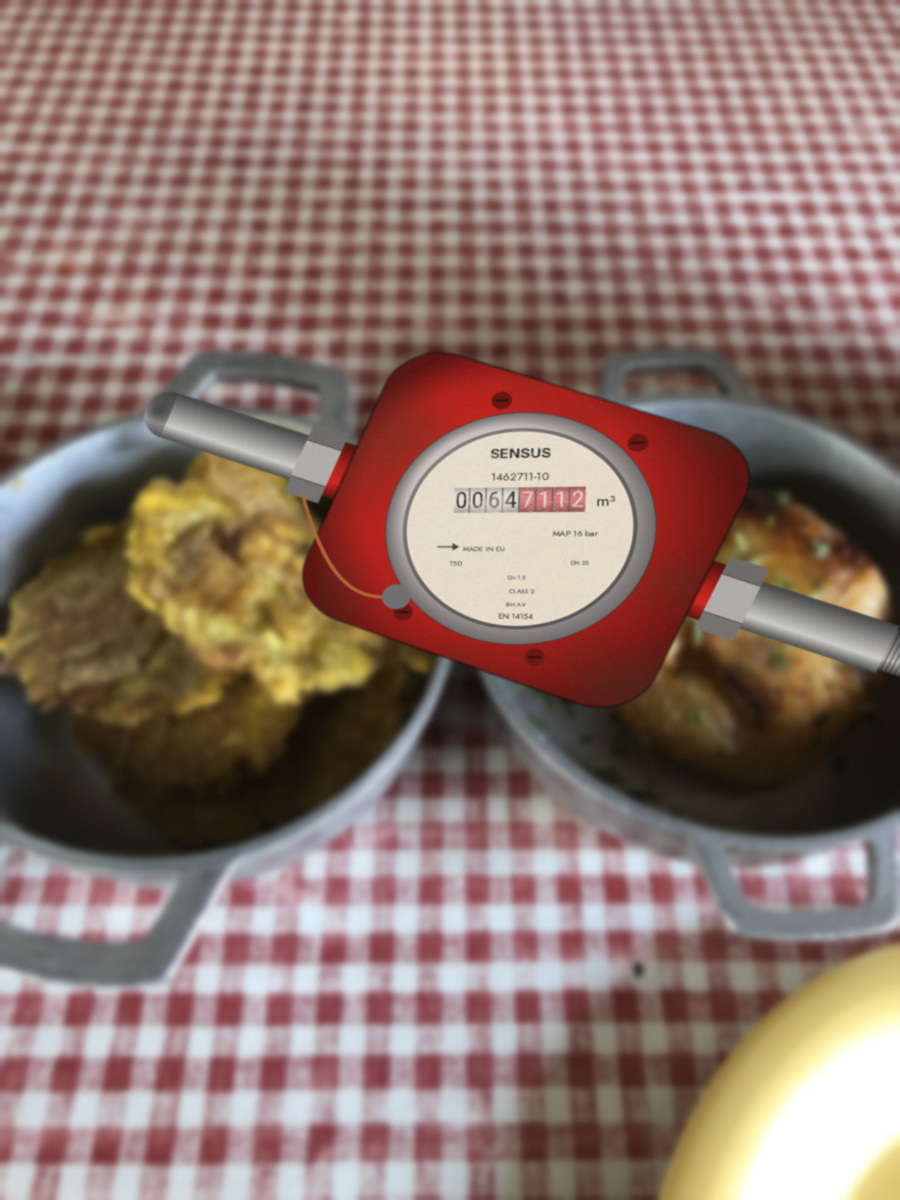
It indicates 64.7112 m³
